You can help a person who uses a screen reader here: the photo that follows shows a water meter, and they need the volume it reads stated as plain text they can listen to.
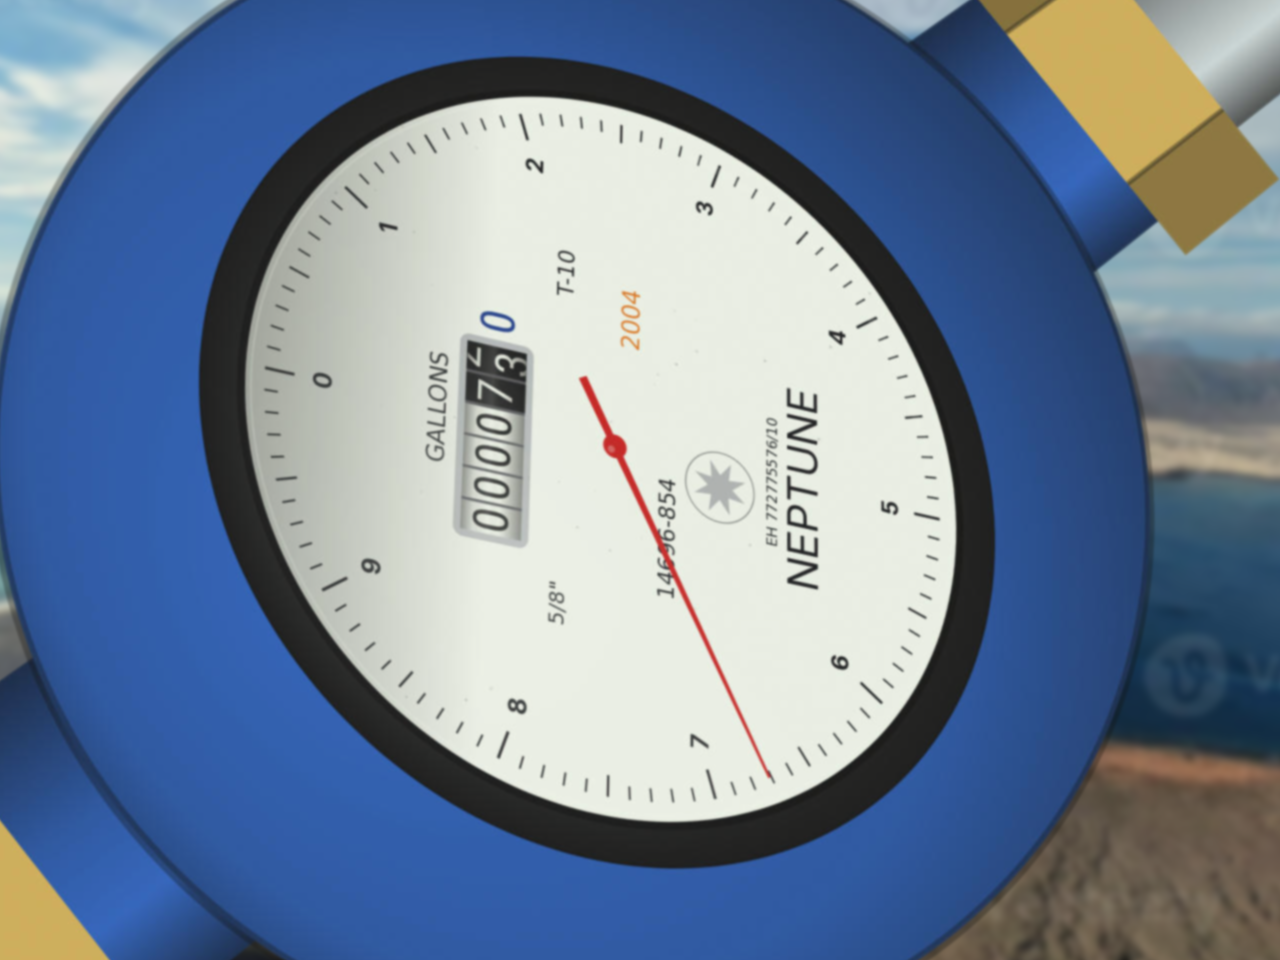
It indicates 726.7 gal
